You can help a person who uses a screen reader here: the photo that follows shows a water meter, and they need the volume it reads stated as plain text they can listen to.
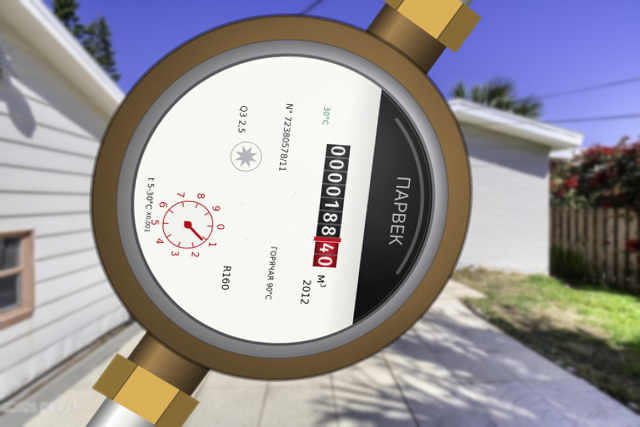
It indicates 188.401 m³
